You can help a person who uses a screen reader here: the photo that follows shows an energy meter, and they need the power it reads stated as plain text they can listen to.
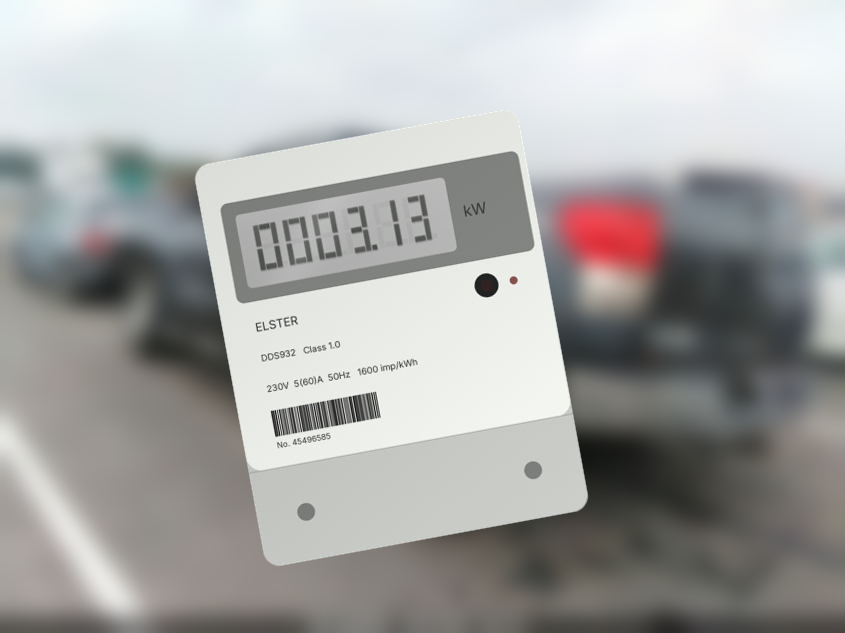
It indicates 3.13 kW
